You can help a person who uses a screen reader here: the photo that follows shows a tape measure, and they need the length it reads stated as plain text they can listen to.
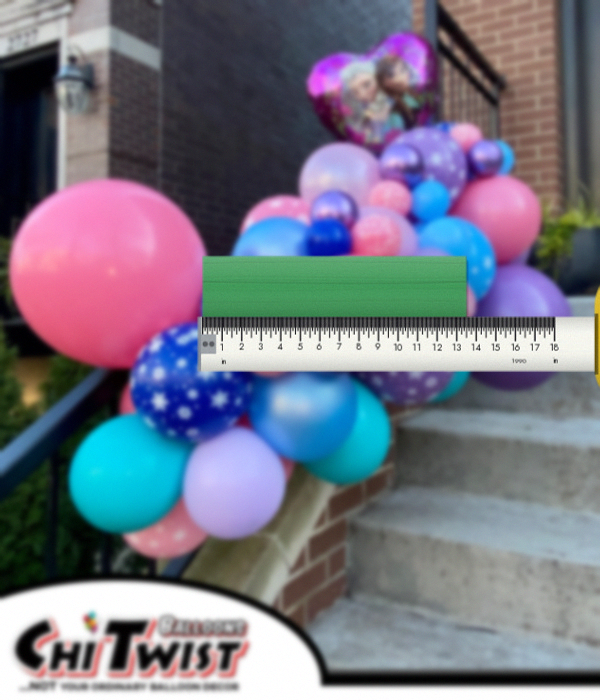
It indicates 13.5 in
